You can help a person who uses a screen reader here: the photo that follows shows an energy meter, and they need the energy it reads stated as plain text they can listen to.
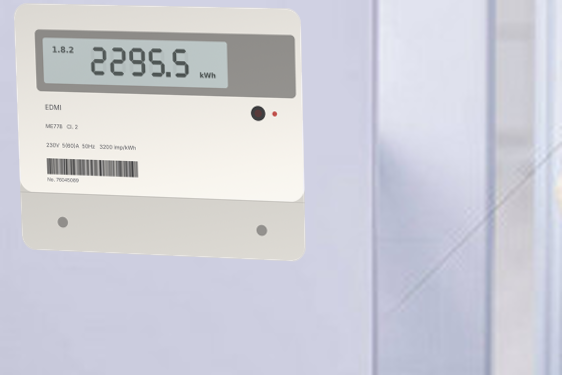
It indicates 2295.5 kWh
